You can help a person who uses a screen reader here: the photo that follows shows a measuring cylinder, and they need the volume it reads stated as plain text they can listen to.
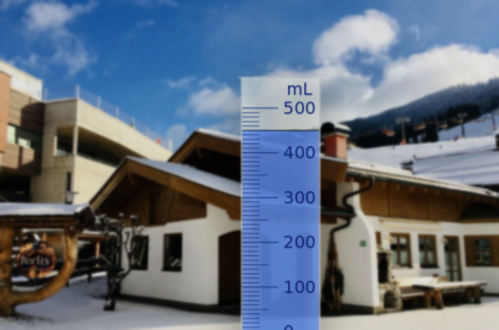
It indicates 450 mL
